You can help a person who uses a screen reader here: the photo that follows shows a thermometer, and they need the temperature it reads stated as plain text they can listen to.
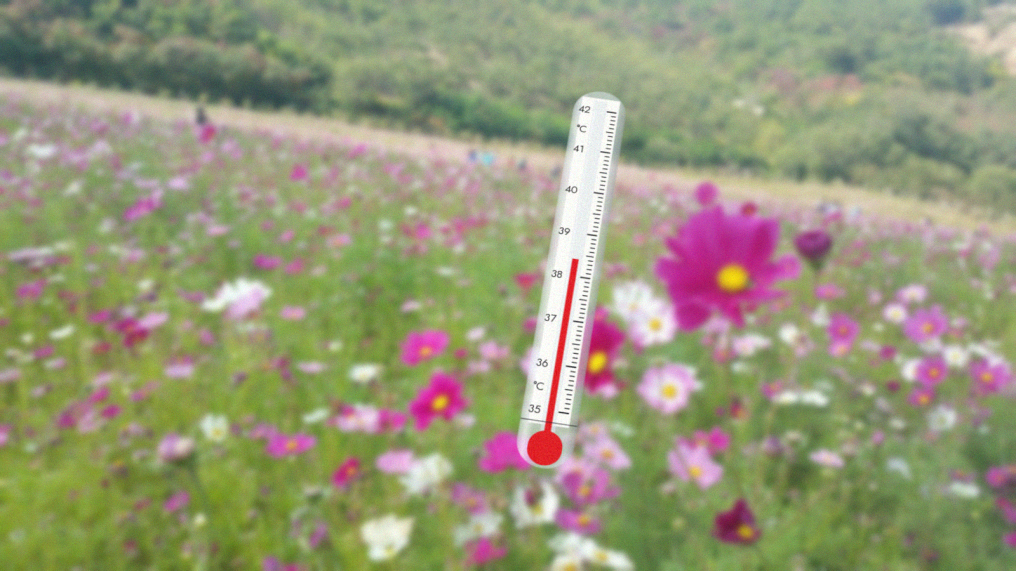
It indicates 38.4 °C
